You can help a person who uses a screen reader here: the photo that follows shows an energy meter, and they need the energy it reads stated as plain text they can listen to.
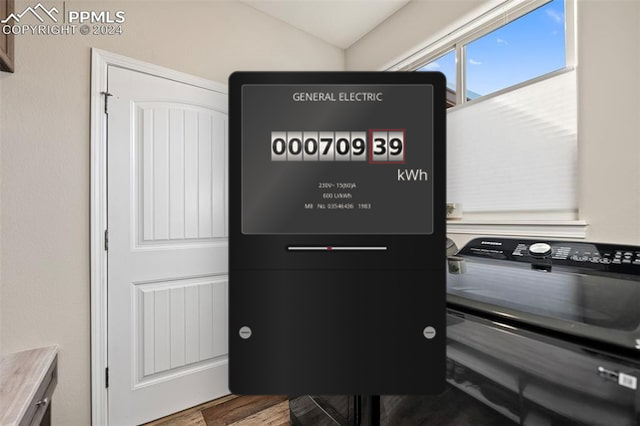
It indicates 709.39 kWh
